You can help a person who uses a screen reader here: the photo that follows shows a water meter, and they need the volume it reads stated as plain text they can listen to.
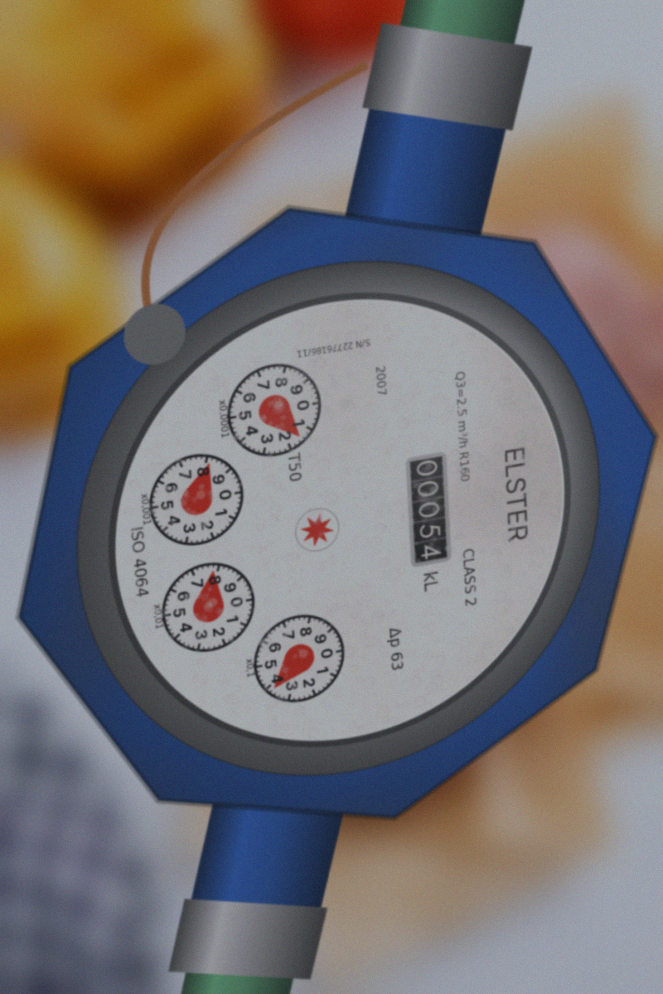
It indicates 54.3781 kL
